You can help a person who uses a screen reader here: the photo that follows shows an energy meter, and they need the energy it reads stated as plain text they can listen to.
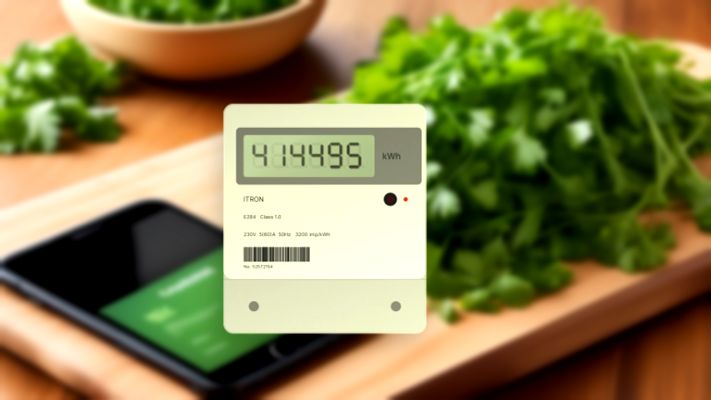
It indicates 414495 kWh
